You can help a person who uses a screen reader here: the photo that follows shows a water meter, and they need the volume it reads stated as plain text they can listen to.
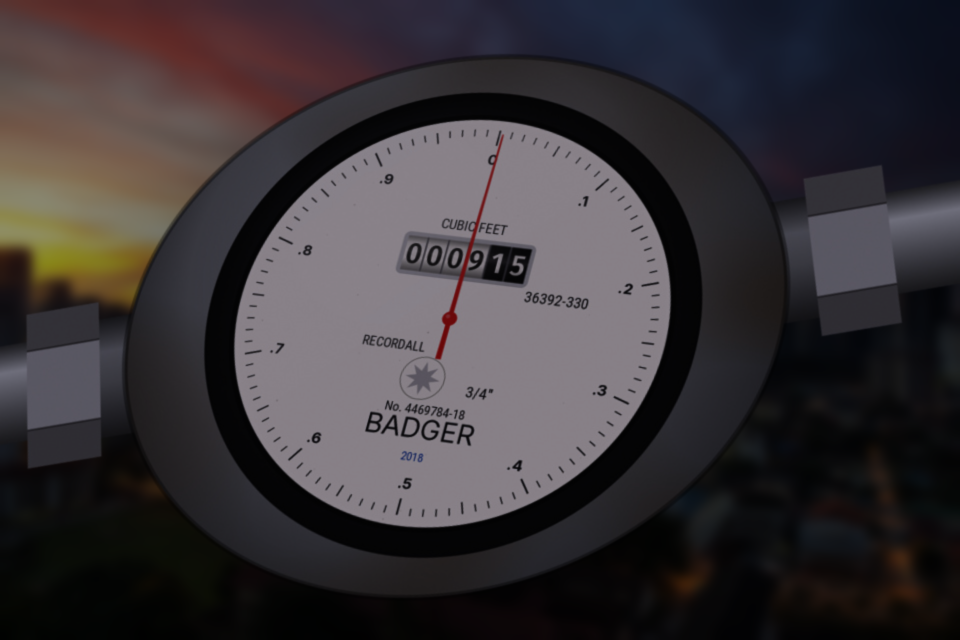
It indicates 915.00 ft³
